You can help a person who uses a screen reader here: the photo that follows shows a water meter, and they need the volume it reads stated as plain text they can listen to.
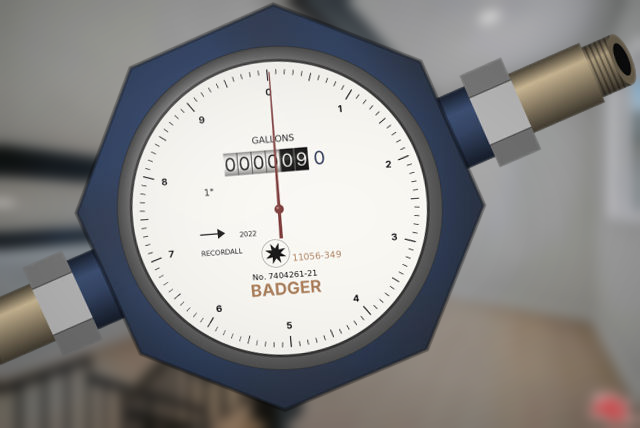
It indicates 90.0 gal
